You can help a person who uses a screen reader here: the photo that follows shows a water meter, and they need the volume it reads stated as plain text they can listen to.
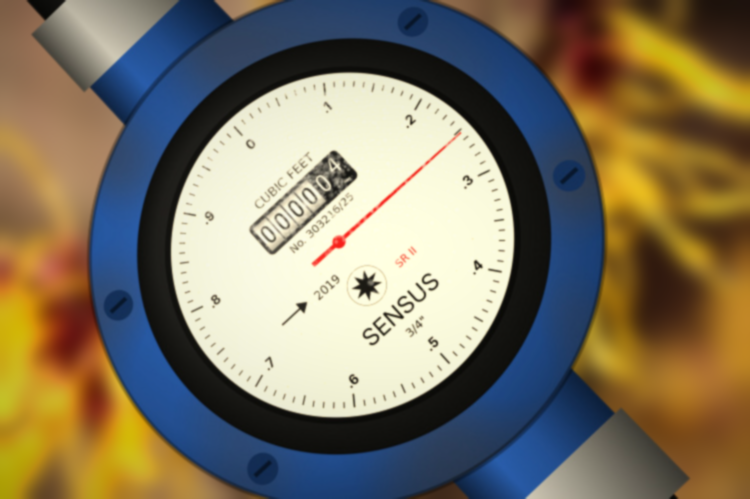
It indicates 4.25 ft³
